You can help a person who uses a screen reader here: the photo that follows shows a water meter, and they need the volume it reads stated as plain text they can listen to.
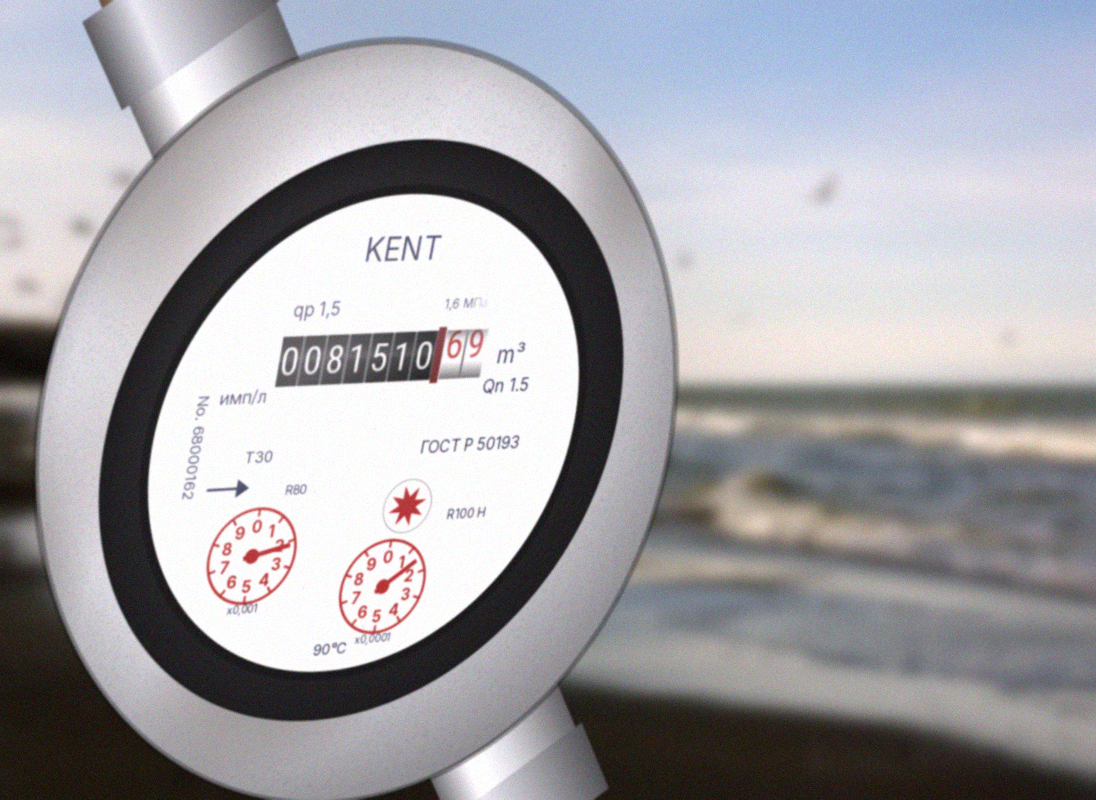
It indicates 81510.6921 m³
